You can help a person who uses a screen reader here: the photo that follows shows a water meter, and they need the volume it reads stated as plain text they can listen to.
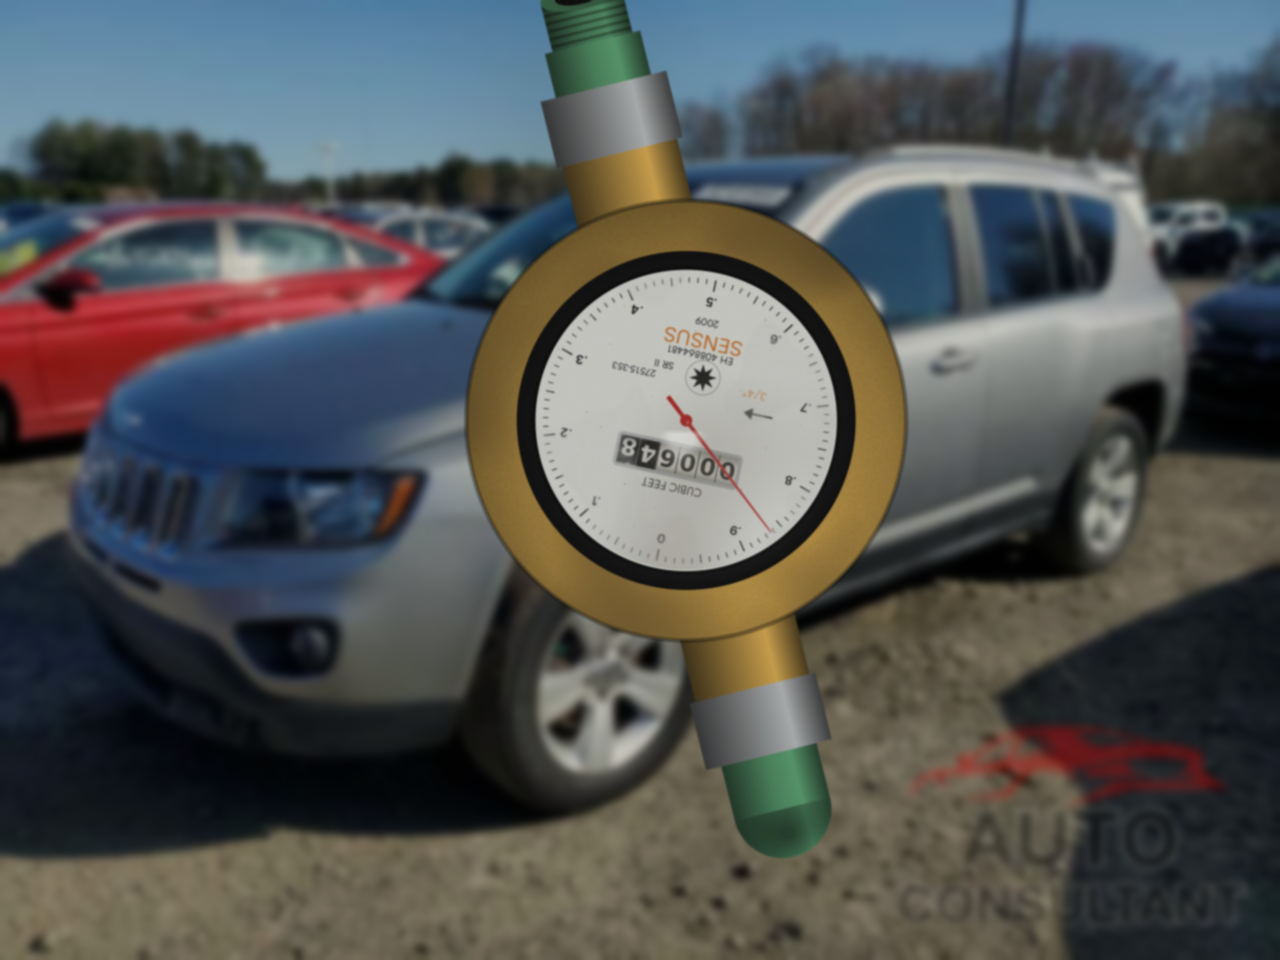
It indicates 647.86 ft³
